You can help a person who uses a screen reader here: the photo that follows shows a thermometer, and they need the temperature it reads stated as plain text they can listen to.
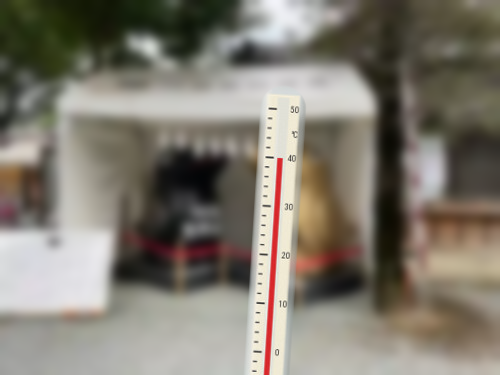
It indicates 40 °C
